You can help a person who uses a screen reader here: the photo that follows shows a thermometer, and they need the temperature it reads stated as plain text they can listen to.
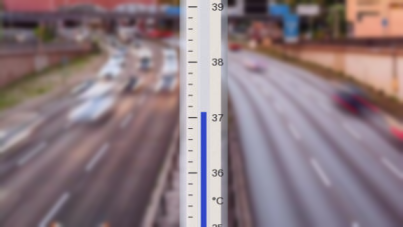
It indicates 37.1 °C
